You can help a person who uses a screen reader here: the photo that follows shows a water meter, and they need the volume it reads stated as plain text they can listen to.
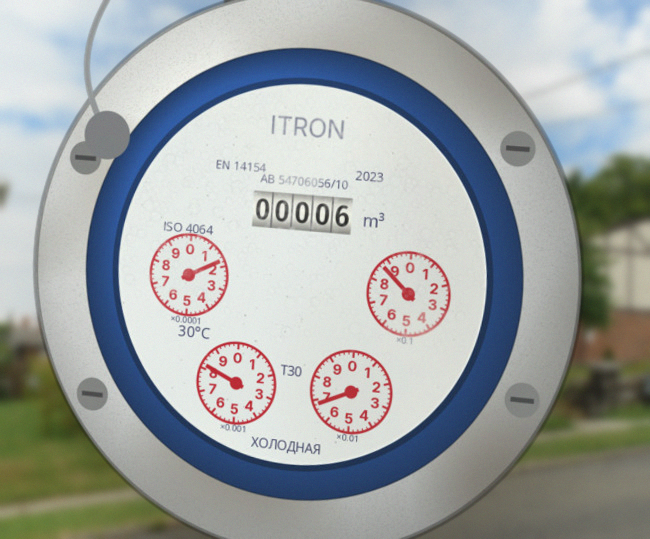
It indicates 6.8681 m³
